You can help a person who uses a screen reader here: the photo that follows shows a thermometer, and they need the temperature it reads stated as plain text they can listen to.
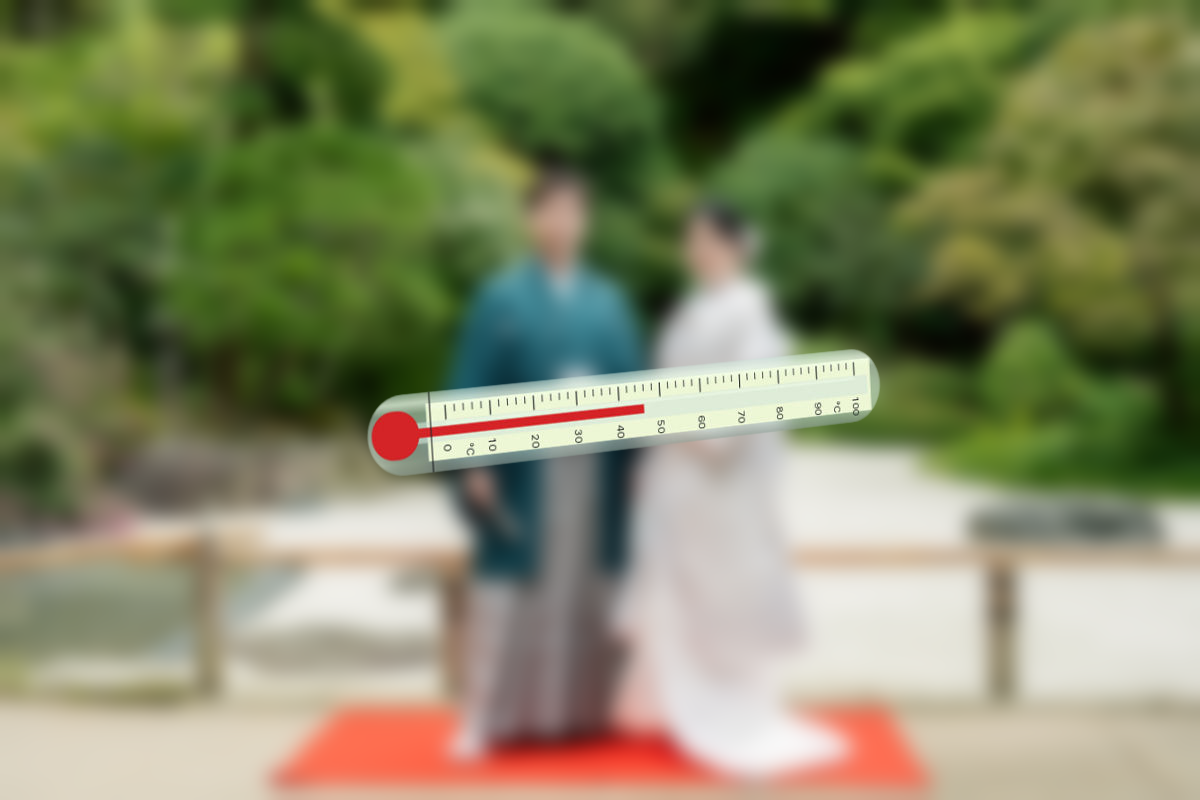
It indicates 46 °C
